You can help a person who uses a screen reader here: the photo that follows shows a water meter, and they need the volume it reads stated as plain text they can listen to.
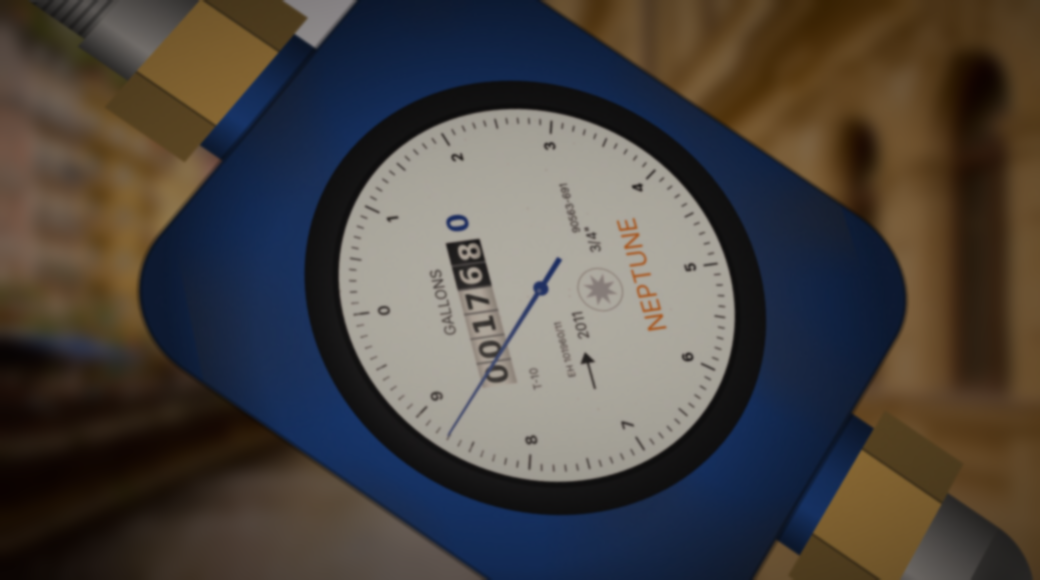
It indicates 17678.7 gal
